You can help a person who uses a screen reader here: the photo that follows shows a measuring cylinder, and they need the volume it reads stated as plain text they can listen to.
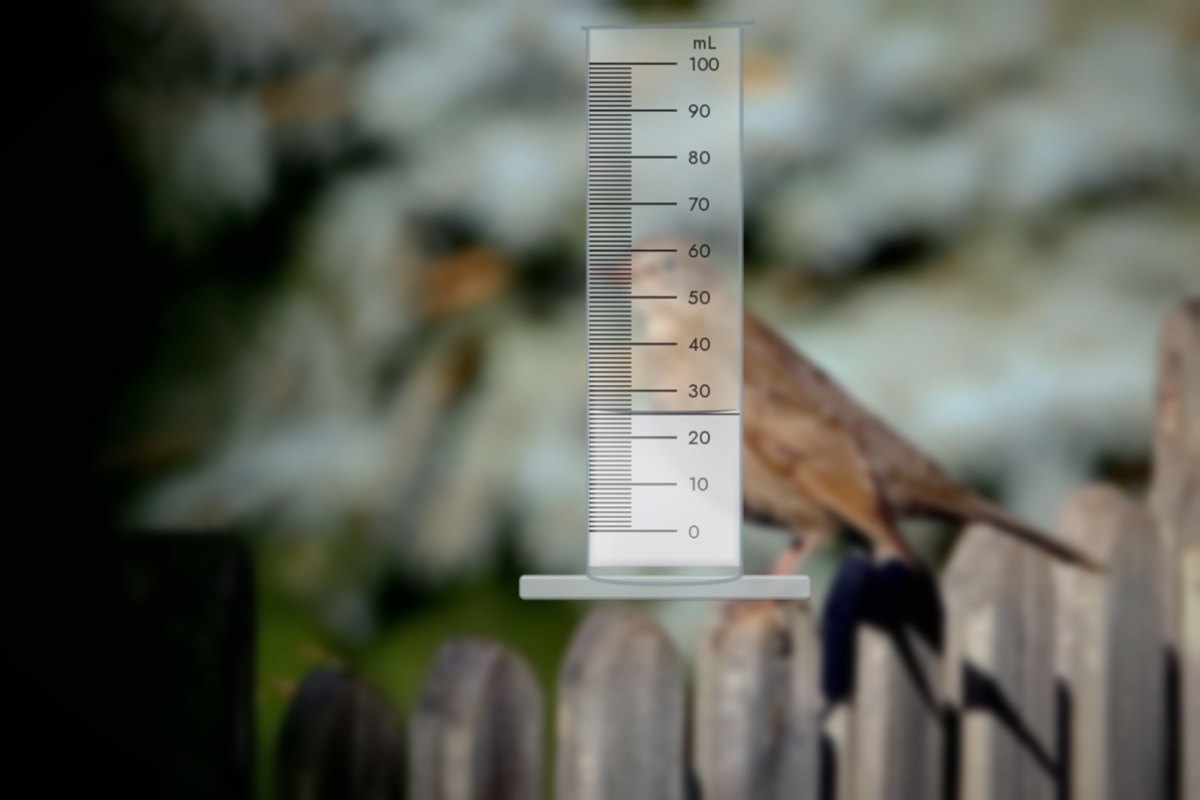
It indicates 25 mL
